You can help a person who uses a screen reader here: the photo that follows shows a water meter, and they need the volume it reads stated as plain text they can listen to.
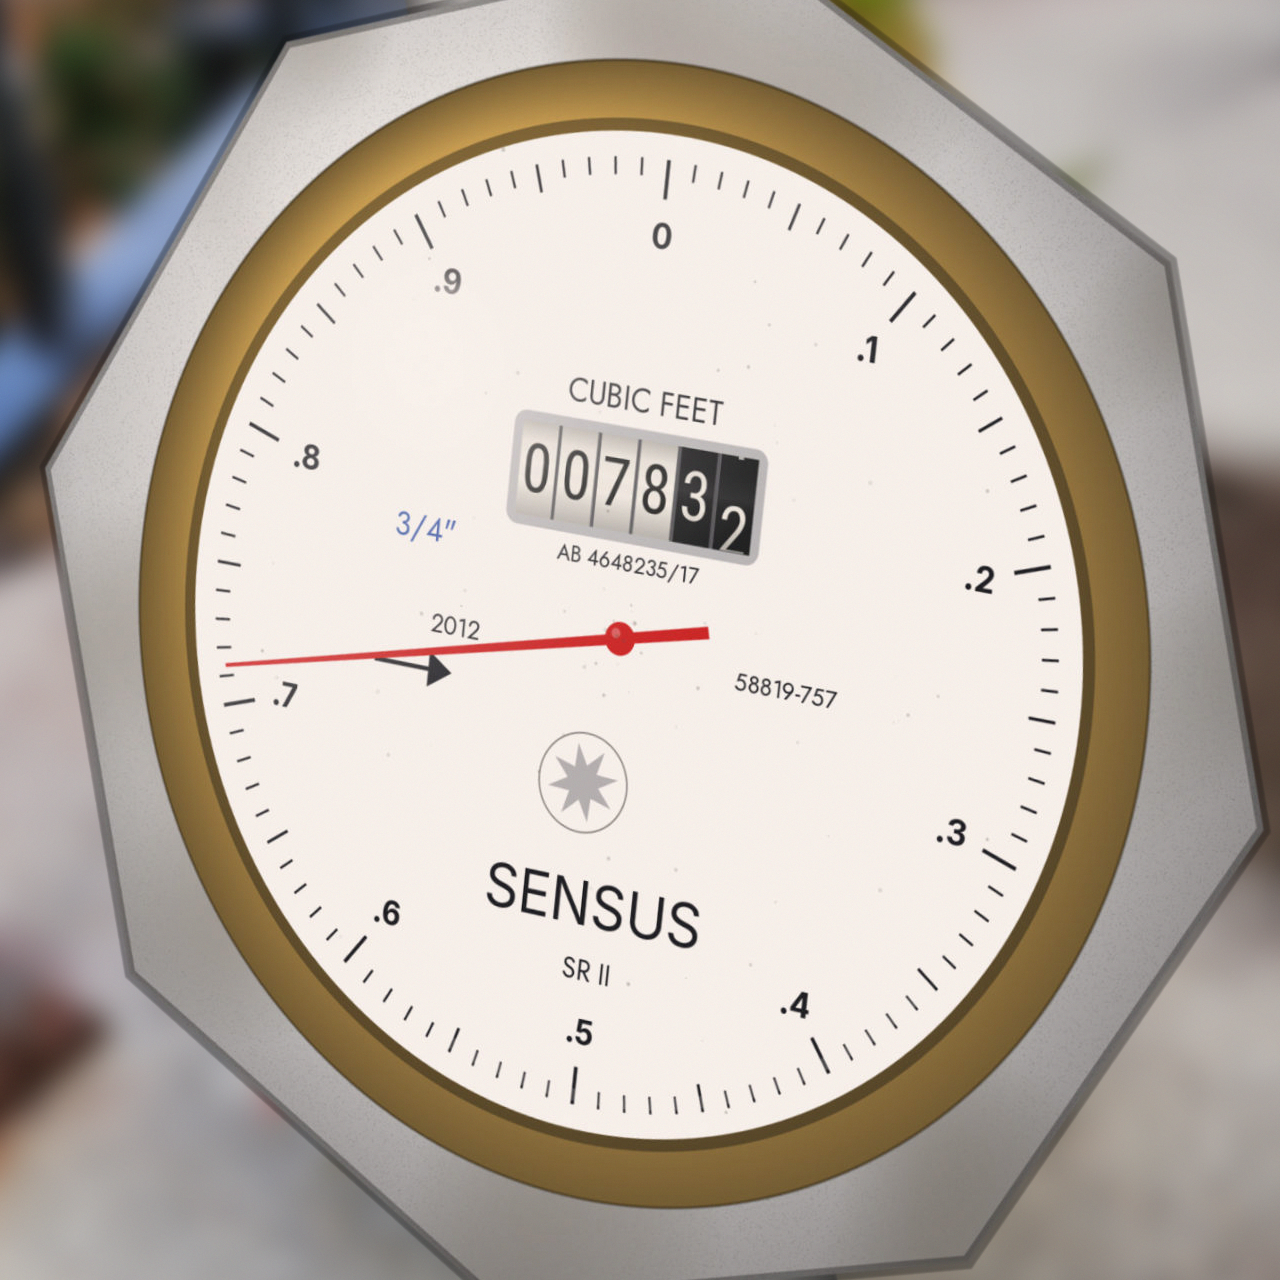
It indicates 7831.71 ft³
